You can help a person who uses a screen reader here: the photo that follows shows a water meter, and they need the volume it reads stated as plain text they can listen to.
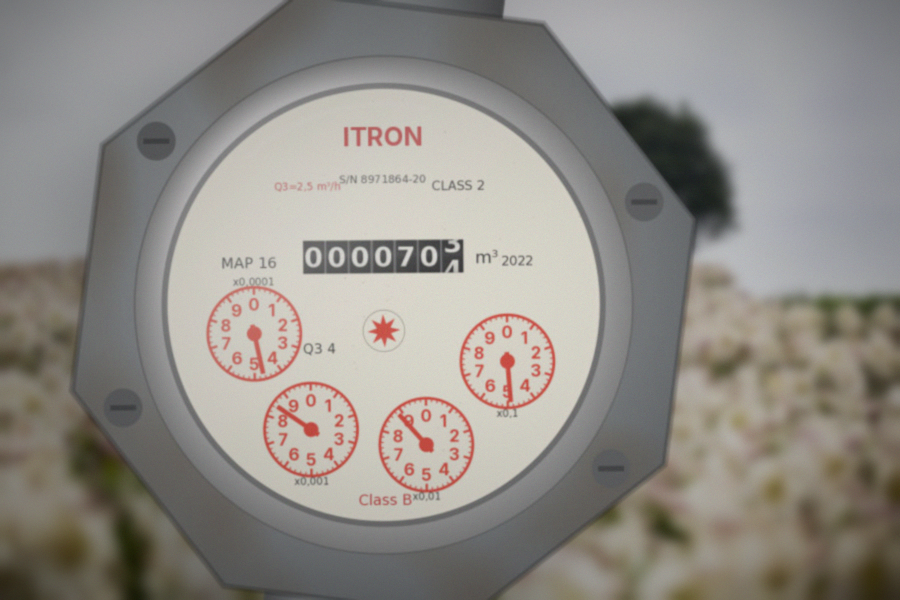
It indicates 703.4884 m³
